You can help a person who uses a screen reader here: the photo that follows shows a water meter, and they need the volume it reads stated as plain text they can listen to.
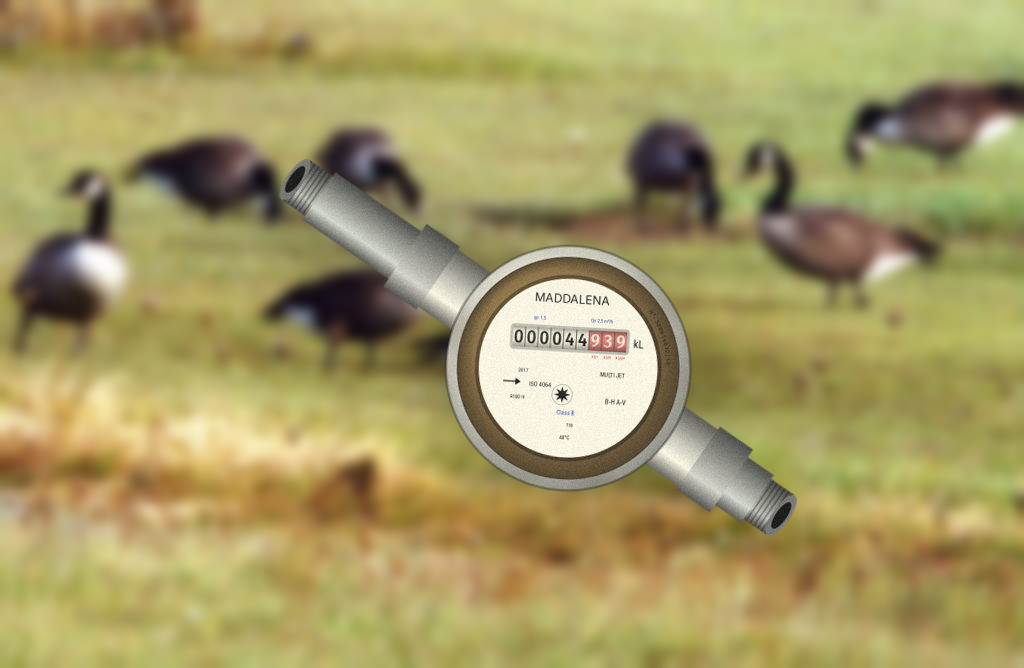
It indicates 44.939 kL
